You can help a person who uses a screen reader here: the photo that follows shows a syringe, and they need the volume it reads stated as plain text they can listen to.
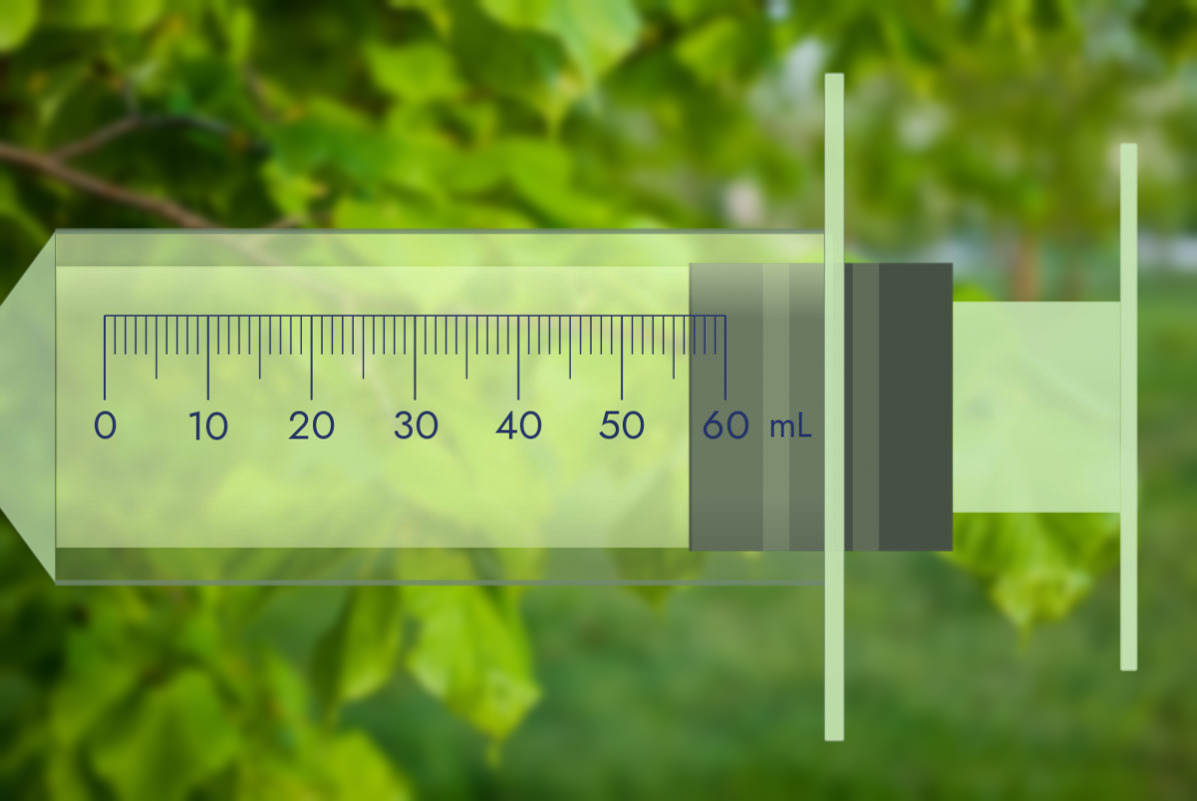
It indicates 56.5 mL
